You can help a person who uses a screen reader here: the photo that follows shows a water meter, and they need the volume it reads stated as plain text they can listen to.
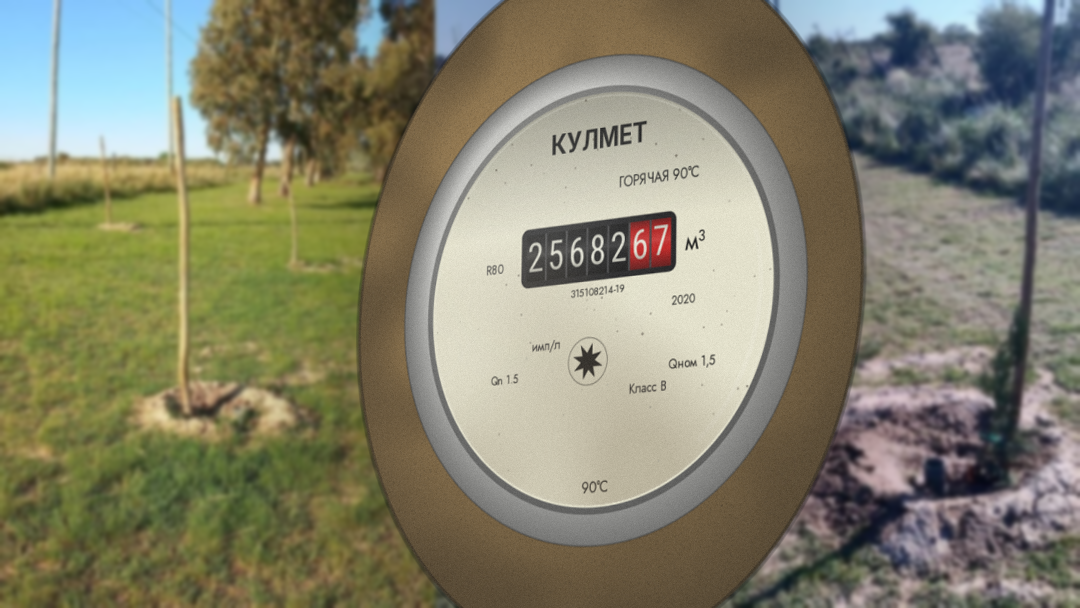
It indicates 25682.67 m³
